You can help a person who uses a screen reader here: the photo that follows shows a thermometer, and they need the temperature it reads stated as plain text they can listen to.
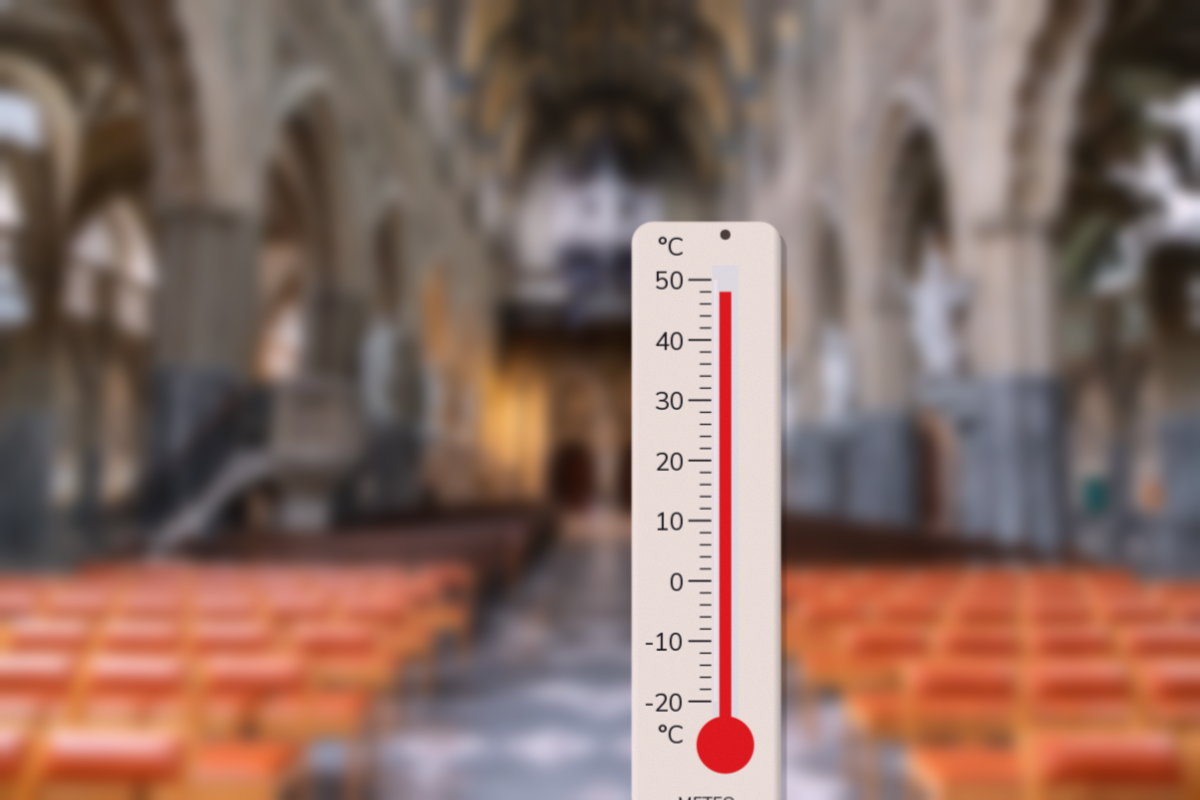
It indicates 48 °C
